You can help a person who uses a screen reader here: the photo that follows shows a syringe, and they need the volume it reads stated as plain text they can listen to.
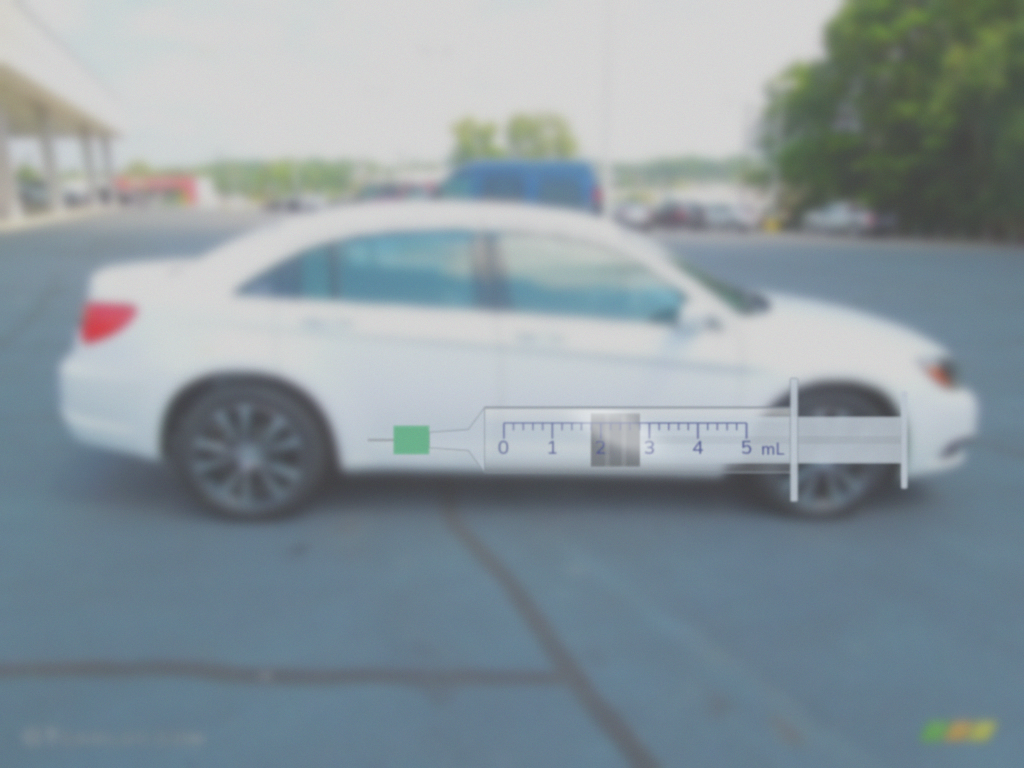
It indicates 1.8 mL
